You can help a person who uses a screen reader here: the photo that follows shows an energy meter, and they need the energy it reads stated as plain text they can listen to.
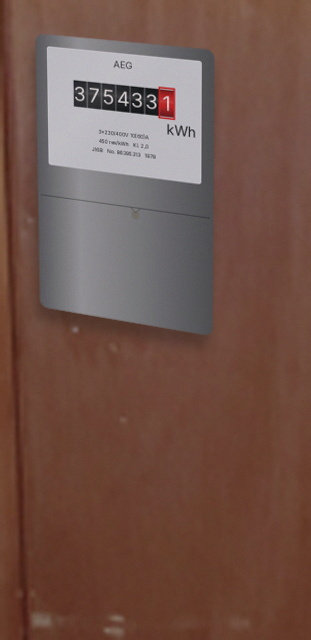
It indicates 375433.1 kWh
